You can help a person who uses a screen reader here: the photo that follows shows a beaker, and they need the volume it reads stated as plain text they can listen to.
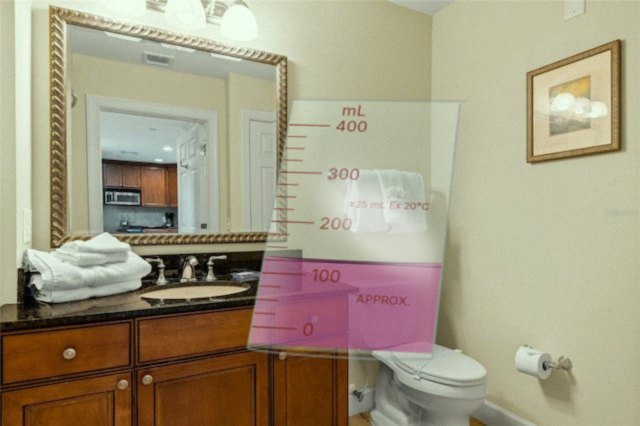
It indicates 125 mL
